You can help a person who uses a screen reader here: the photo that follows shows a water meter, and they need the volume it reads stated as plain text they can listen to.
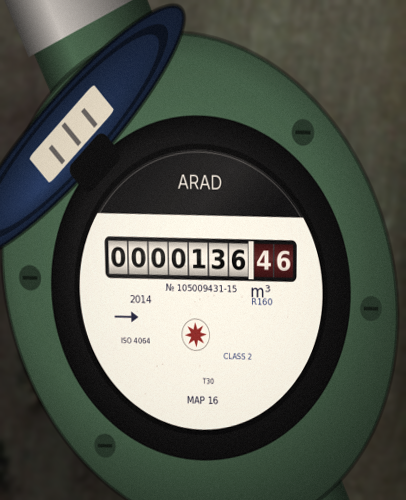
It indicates 136.46 m³
